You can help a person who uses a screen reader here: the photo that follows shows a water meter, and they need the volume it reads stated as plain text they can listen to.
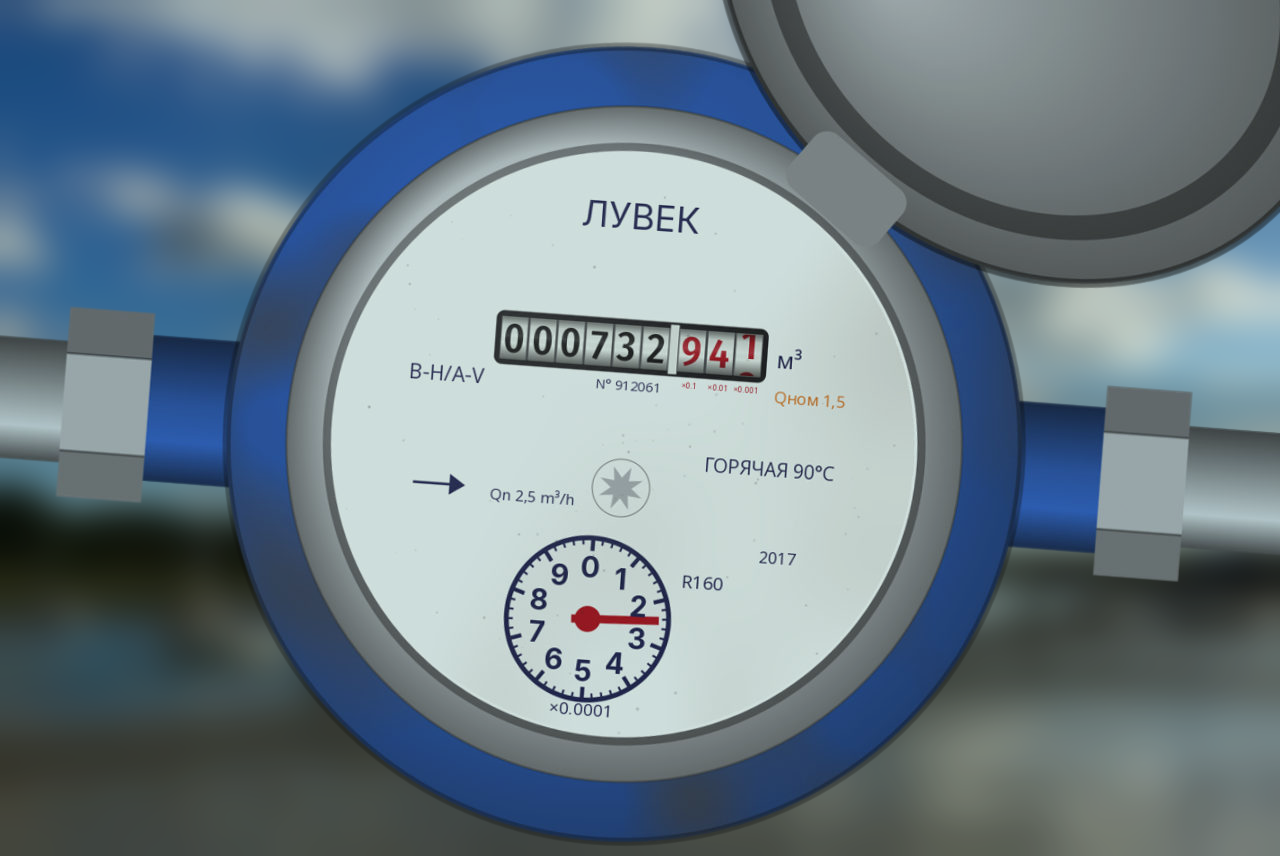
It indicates 732.9412 m³
